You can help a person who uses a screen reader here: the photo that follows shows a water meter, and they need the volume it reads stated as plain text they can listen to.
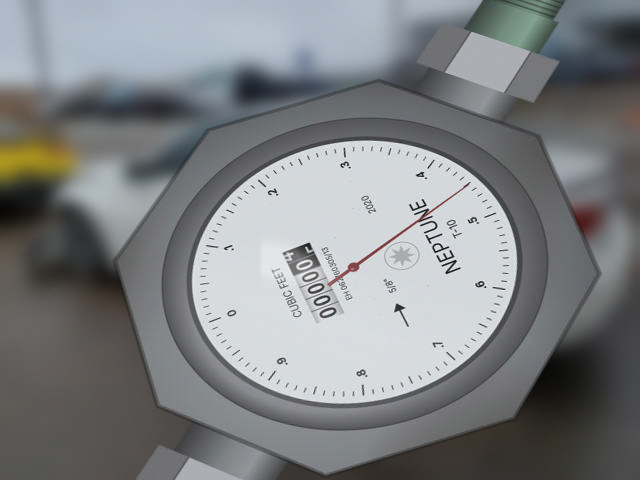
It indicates 4.45 ft³
